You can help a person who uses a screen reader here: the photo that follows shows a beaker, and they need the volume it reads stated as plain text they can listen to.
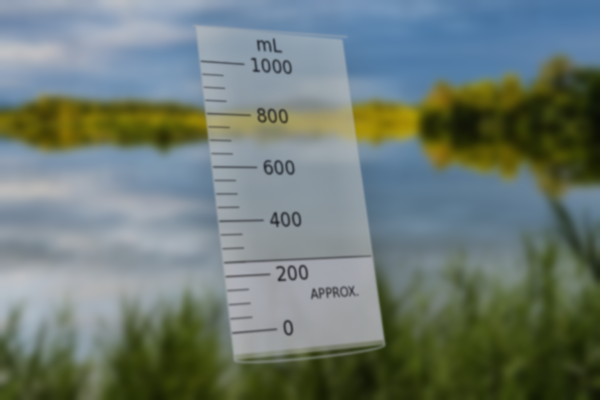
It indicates 250 mL
